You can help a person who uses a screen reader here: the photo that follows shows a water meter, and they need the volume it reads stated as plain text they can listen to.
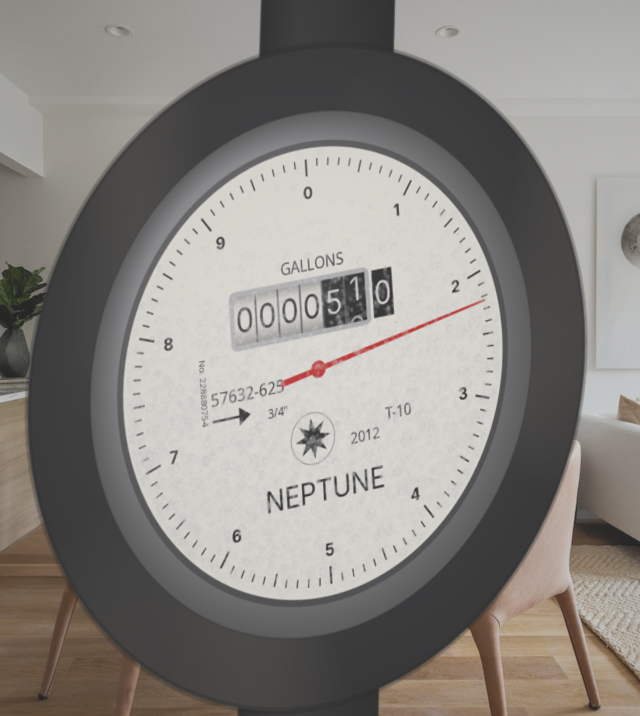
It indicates 512.2 gal
